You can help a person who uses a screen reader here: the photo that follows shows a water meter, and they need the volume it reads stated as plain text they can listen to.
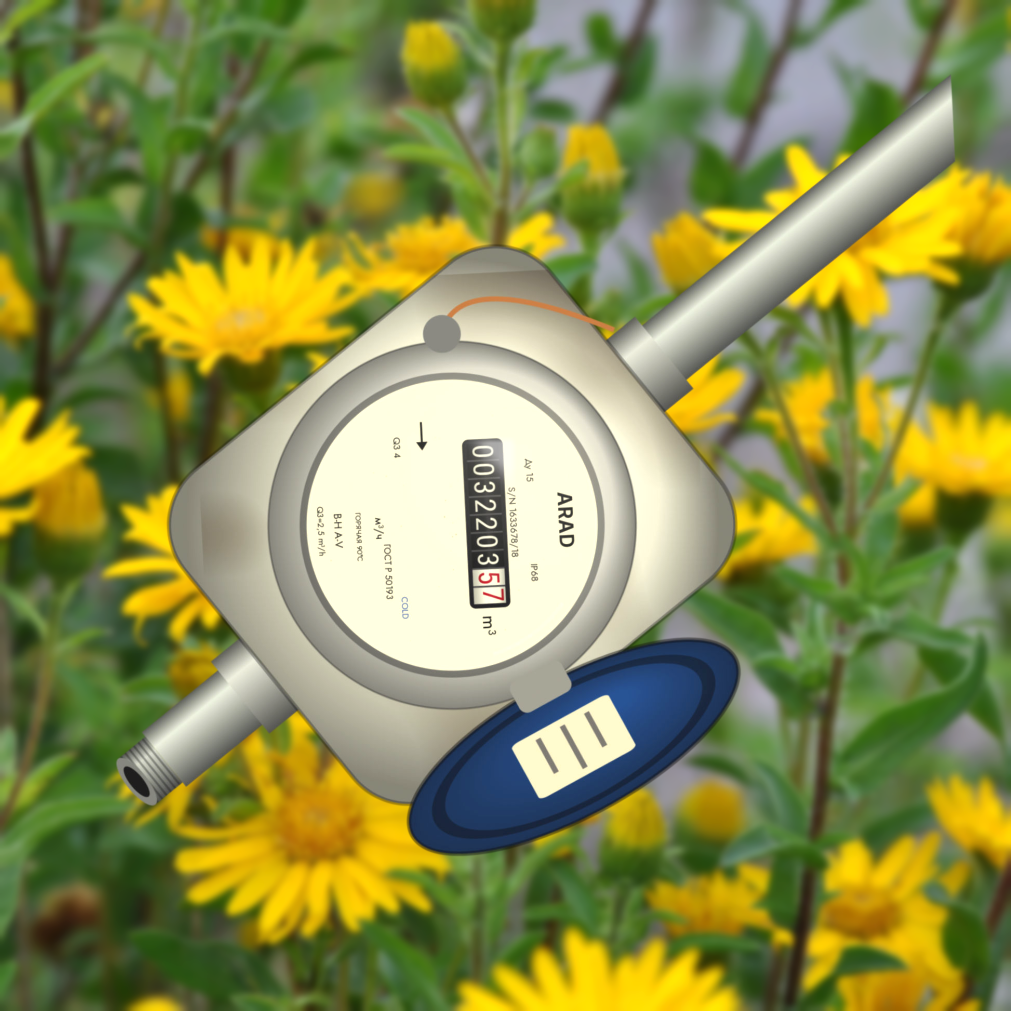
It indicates 32203.57 m³
